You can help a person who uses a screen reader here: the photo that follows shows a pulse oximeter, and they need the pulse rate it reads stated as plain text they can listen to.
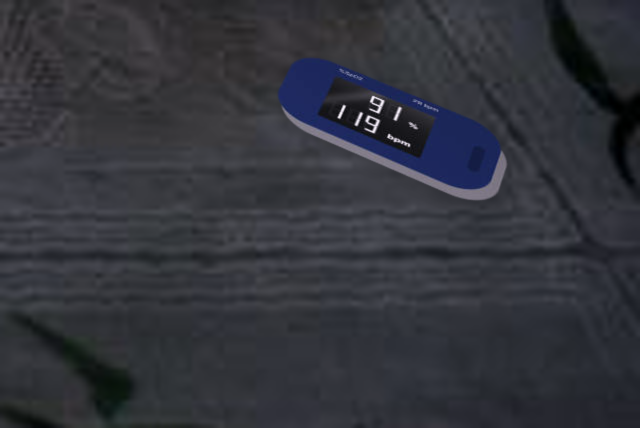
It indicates 119 bpm
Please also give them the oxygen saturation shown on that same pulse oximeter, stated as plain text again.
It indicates 91 %
